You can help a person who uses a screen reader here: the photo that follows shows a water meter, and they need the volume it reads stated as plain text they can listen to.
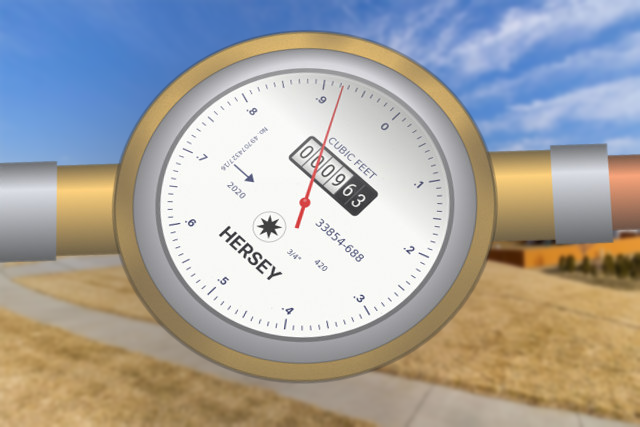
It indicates 962.92 ft³
